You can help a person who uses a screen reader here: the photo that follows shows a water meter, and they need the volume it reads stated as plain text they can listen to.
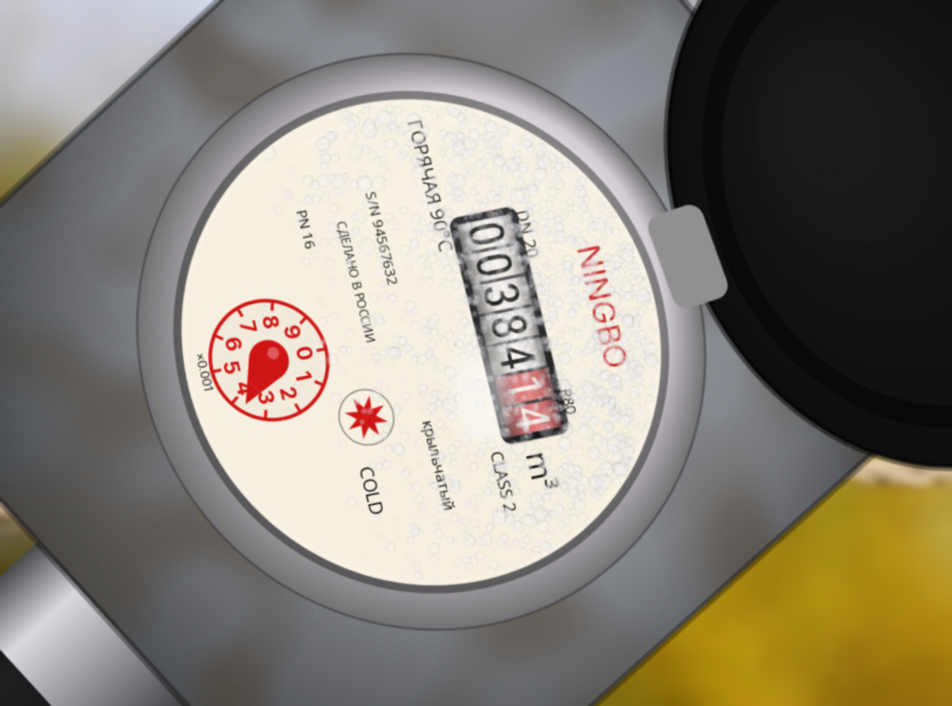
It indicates 384.143 m³
